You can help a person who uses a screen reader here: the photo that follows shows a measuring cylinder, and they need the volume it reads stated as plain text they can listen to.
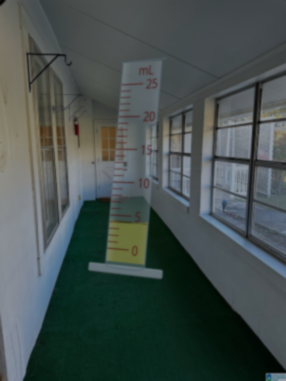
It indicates 4 mL
